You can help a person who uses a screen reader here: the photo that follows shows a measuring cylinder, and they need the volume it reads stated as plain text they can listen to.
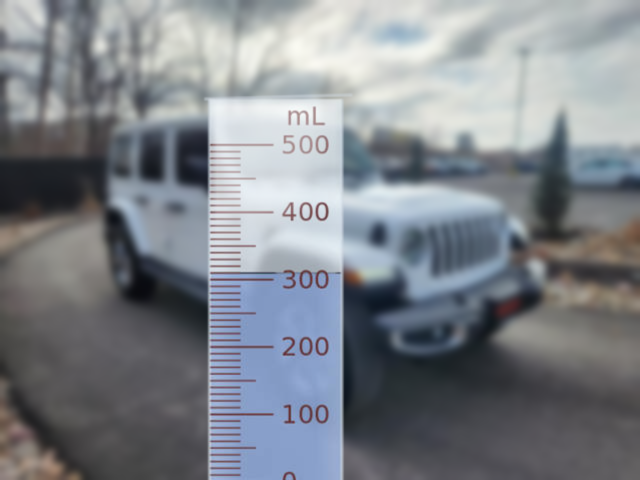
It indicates 310 mL
